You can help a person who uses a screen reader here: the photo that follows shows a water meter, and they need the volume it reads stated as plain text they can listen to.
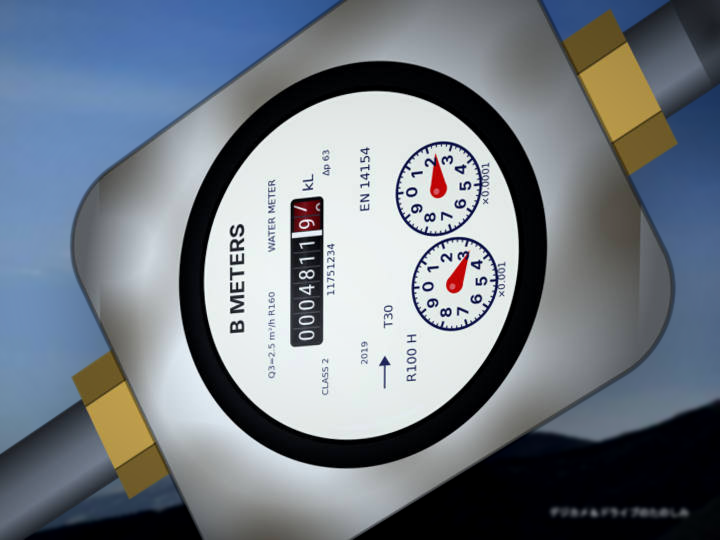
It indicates 4811.9732 kL
